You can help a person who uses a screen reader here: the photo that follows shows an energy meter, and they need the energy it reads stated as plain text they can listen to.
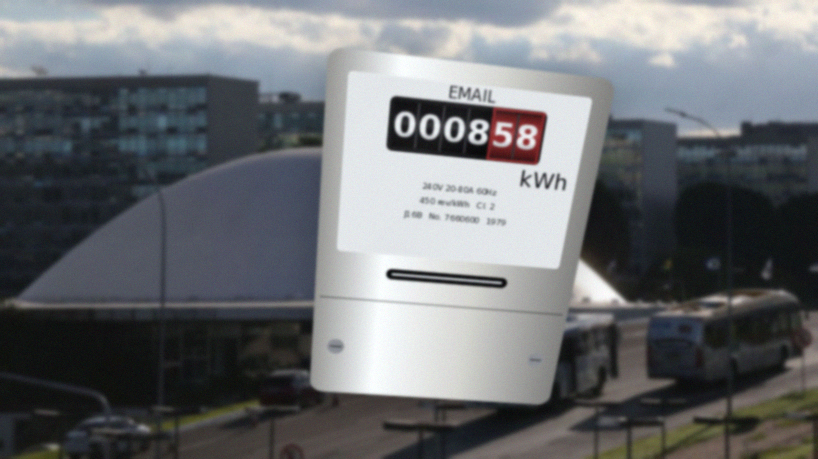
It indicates 8.58 kWh
